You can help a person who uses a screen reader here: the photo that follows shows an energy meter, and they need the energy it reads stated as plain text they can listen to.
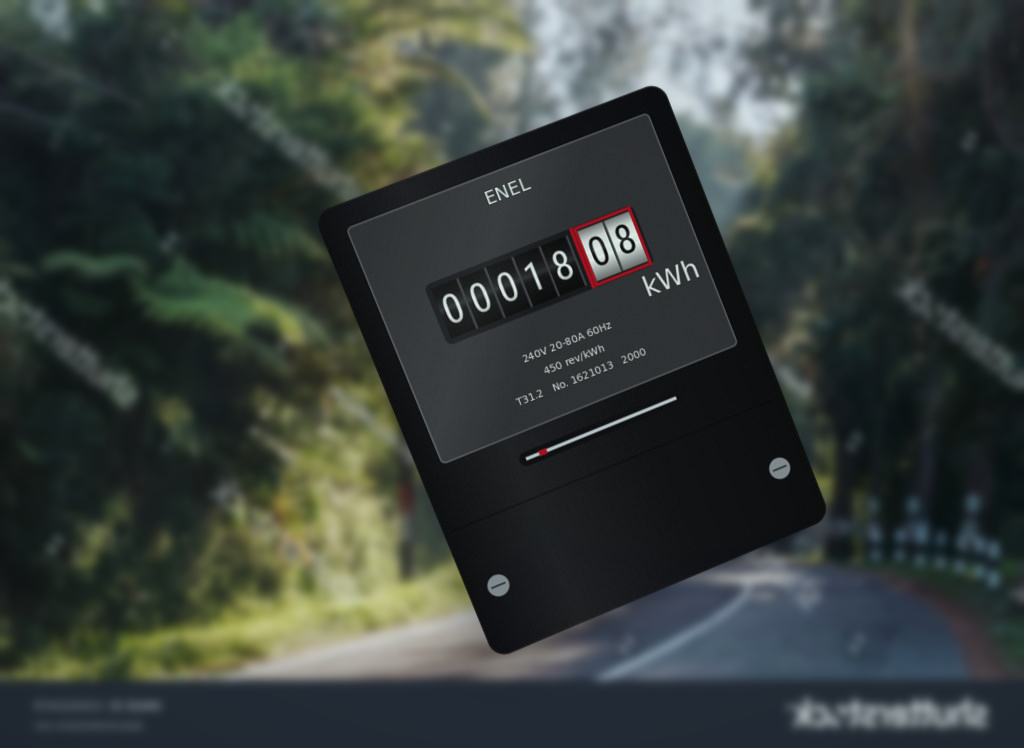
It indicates 18.08 kWh
